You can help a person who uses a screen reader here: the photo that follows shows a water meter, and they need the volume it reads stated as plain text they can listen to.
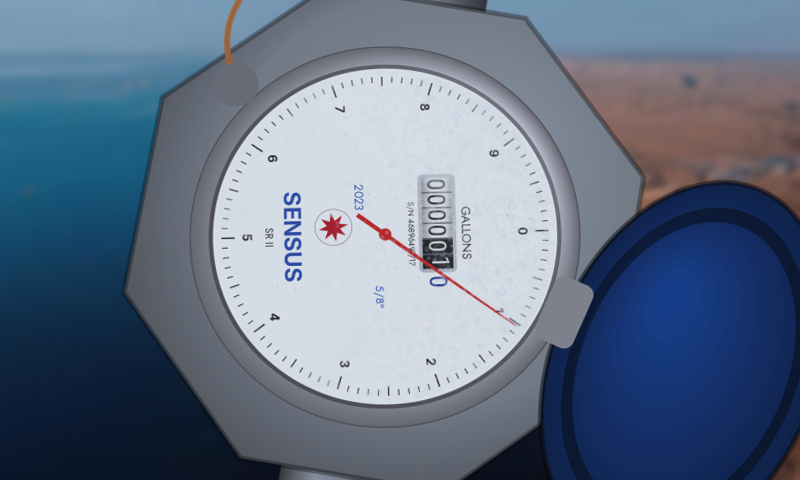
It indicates 11.0 gal
